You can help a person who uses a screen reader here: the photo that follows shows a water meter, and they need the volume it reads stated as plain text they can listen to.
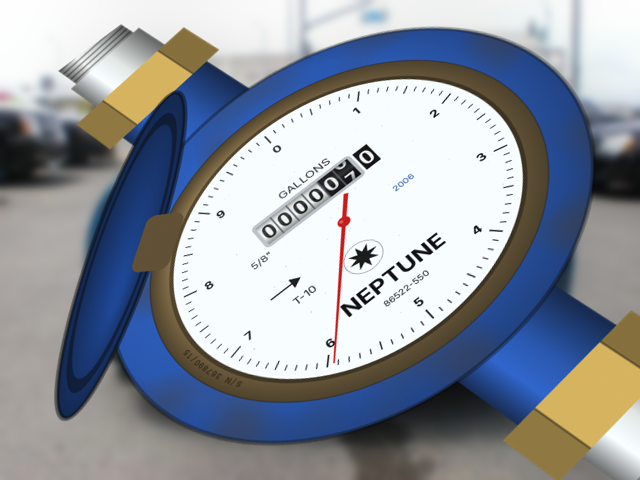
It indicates 65.9 gal
